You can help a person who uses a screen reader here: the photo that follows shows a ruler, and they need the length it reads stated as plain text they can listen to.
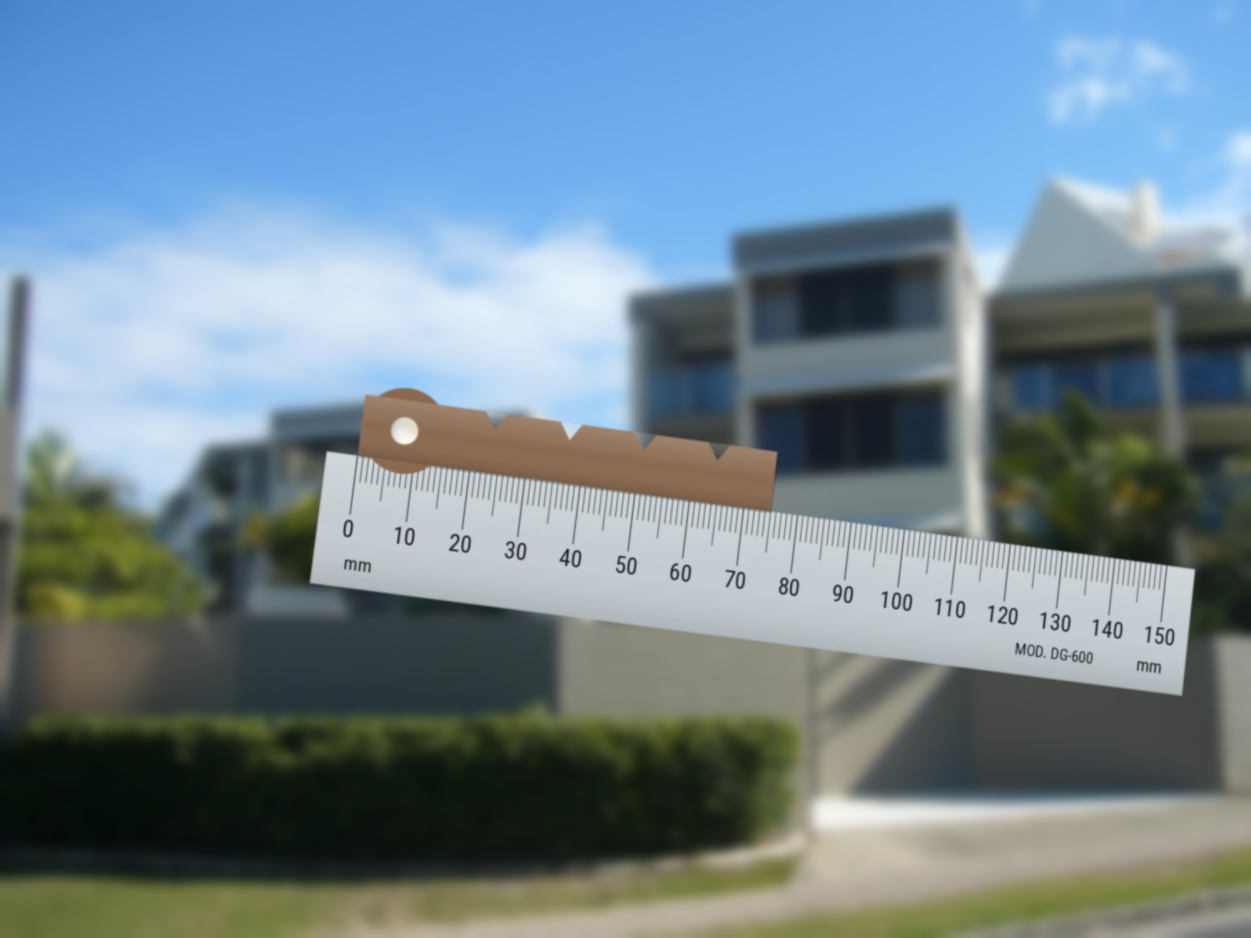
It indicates 75 mm
